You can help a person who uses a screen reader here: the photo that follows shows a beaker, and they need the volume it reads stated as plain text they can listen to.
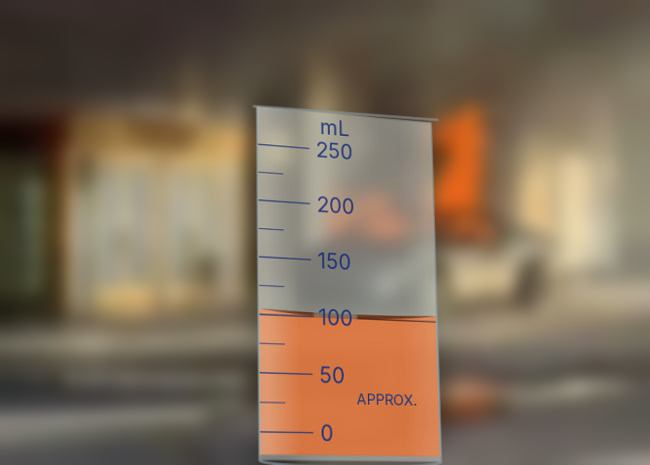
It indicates 100 mL
